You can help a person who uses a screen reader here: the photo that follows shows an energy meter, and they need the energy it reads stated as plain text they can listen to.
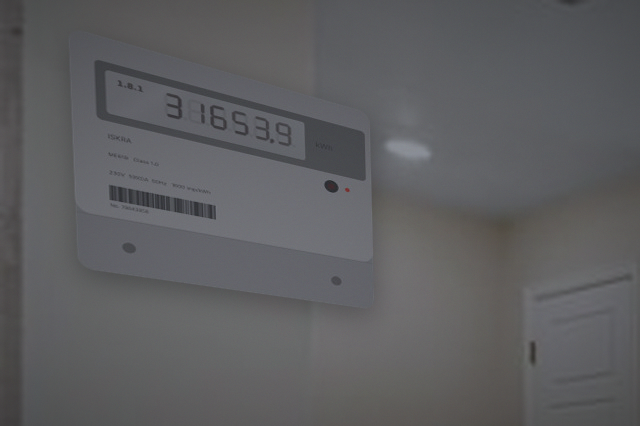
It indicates 31653.9 kWh
